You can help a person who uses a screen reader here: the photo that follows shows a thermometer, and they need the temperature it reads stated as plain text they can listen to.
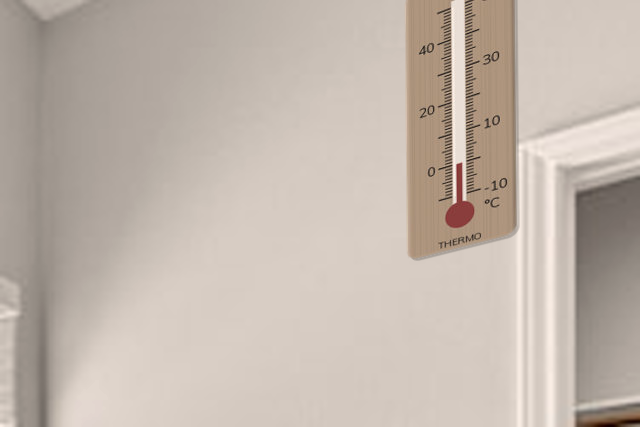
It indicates 0 °C
